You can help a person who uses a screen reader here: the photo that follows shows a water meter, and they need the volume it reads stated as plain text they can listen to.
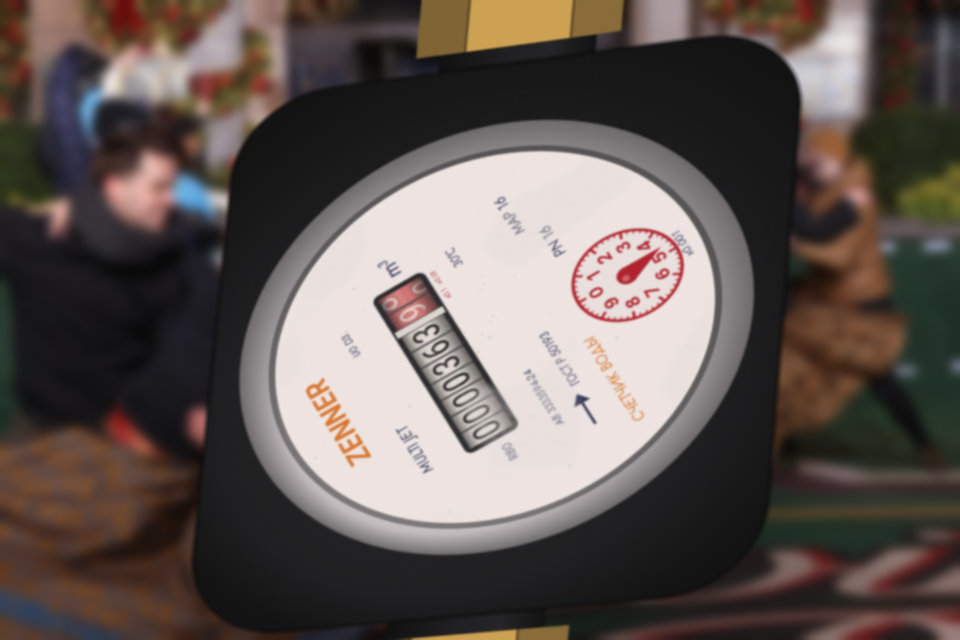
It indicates 363.984 m³
